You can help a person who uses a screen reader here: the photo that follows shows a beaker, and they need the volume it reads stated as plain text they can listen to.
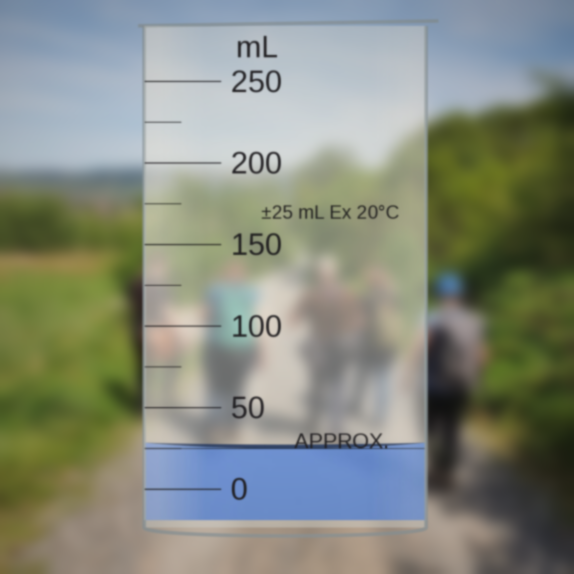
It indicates 25 mL
